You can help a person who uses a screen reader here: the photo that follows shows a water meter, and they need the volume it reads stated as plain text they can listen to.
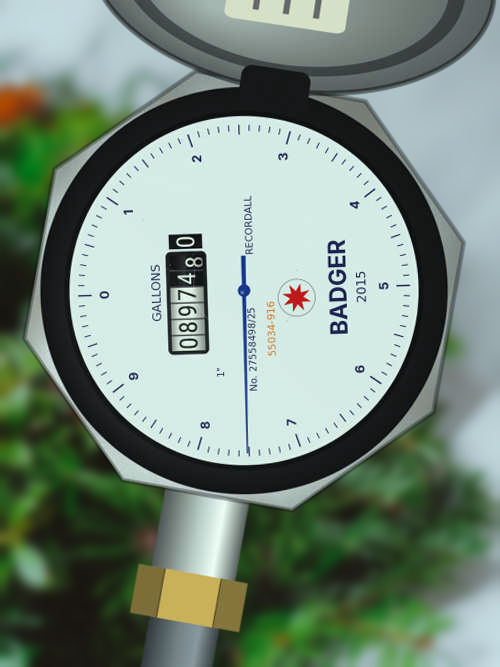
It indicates 897477.5 gal
